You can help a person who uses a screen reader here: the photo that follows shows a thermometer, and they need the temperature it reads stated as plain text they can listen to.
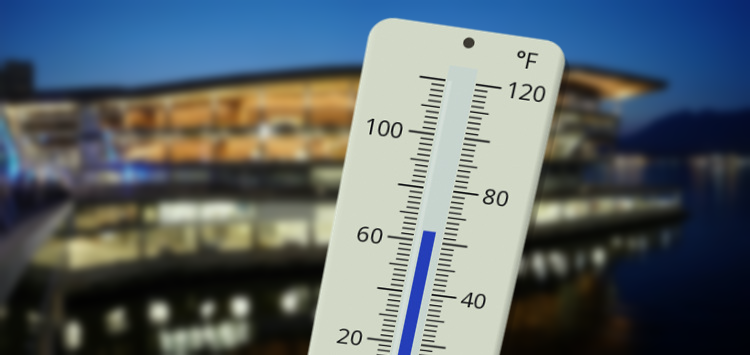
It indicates 64 °F
